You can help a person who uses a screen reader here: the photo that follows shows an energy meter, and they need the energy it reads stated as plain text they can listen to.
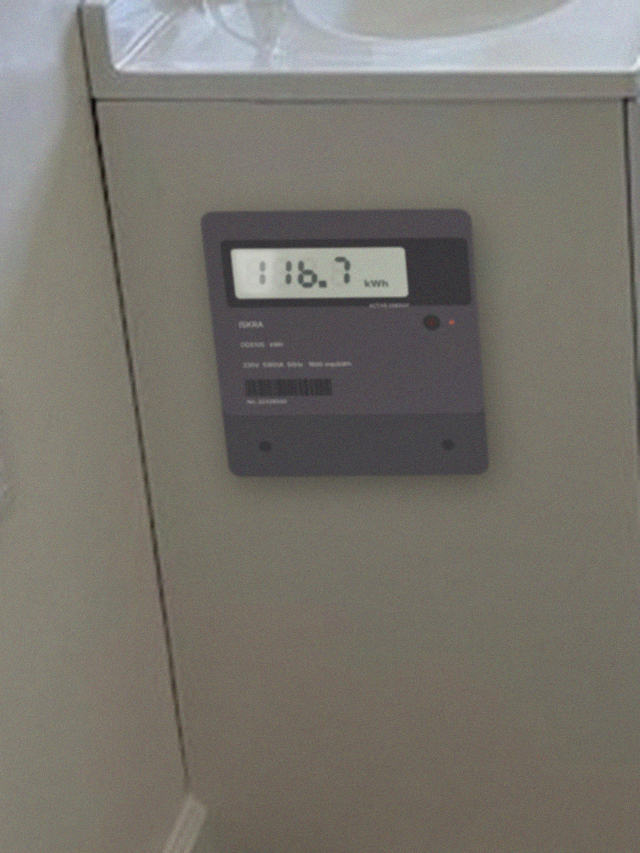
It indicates 116.7 kWh
